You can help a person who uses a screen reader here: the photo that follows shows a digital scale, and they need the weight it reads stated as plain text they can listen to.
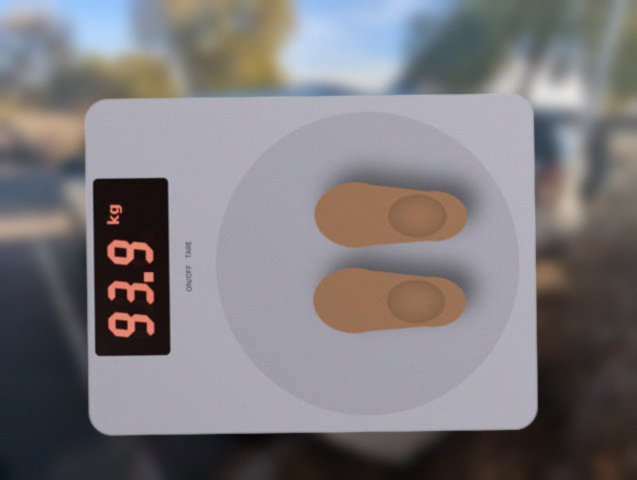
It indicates 93.9 kg
